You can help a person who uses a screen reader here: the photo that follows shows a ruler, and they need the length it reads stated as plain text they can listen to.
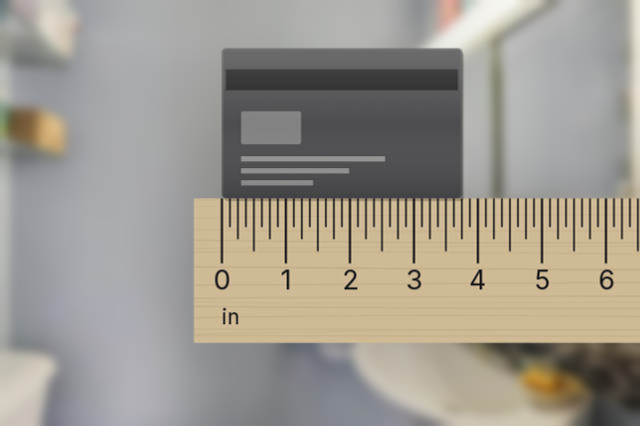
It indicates 3.75 in
